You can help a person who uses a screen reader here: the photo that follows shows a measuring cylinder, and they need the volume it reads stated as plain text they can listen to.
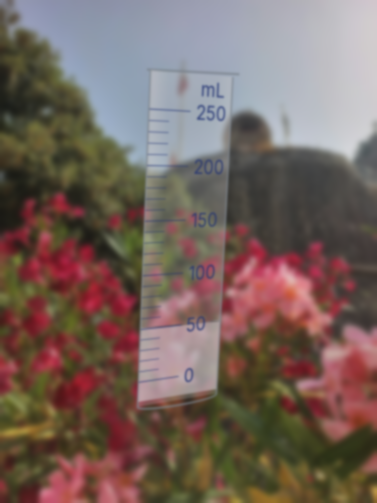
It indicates 50 mL
